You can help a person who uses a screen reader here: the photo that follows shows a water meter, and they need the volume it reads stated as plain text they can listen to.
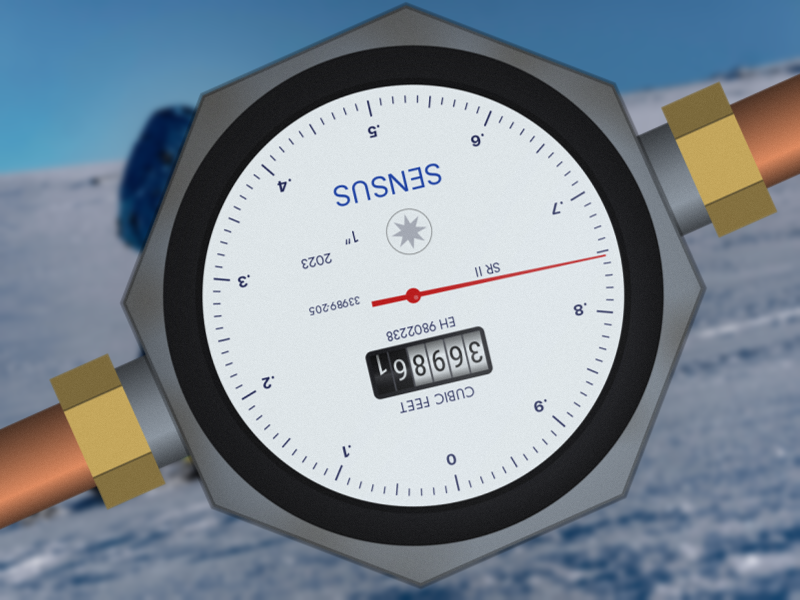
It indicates 369860.75 ft³
